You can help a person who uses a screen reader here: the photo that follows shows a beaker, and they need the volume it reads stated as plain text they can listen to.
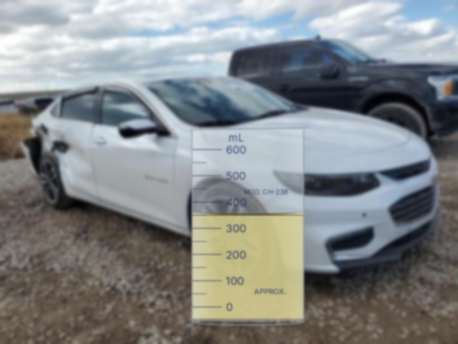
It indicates 350 mL
